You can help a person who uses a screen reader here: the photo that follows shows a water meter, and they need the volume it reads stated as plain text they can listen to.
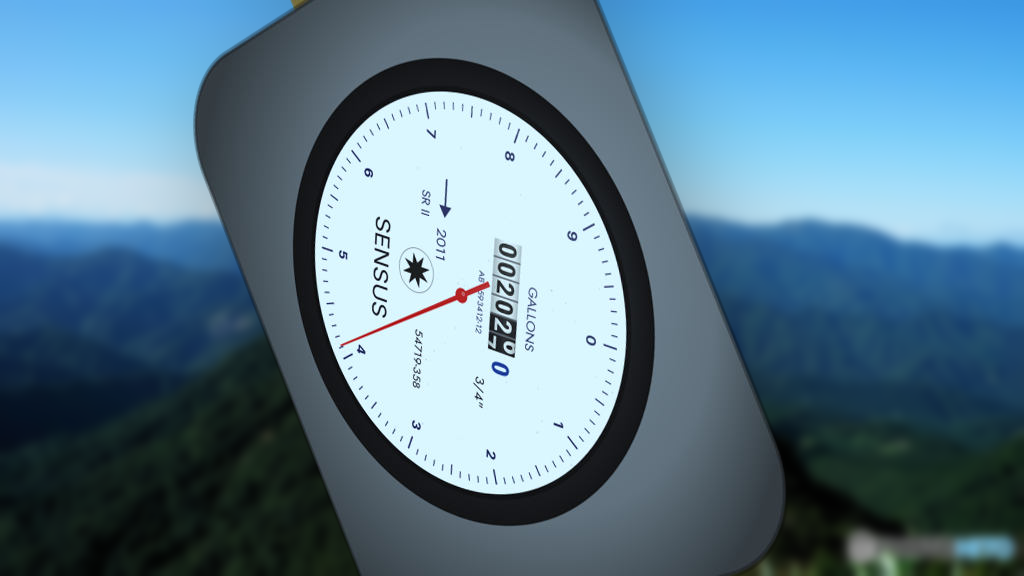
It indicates 20264.1 gal
